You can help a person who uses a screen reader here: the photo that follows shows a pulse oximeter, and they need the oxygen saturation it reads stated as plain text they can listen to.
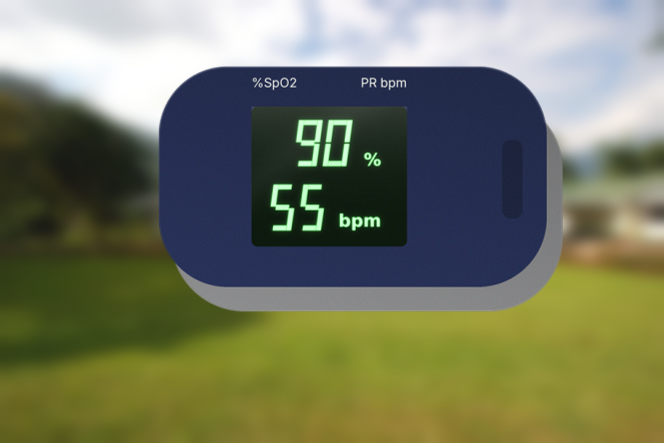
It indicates 90 %
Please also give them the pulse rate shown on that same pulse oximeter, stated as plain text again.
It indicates 55 bpm
